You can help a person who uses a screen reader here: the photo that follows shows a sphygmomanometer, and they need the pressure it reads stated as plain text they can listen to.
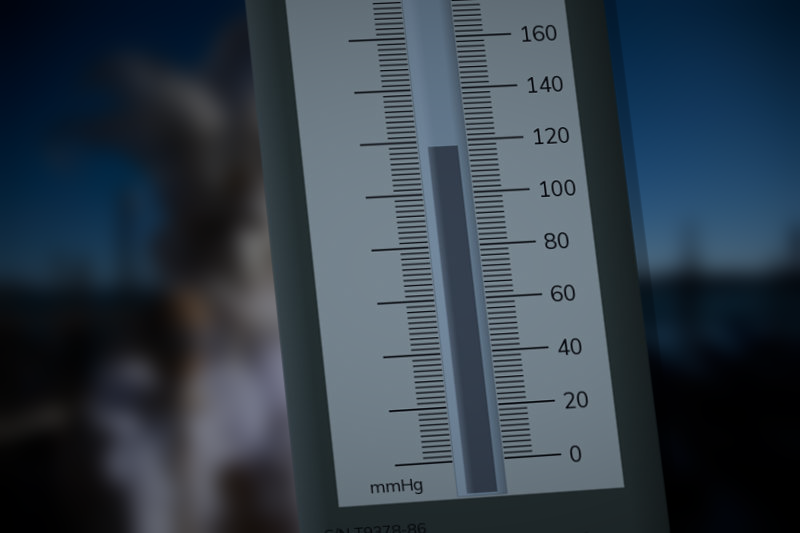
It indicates 118 mmHg
